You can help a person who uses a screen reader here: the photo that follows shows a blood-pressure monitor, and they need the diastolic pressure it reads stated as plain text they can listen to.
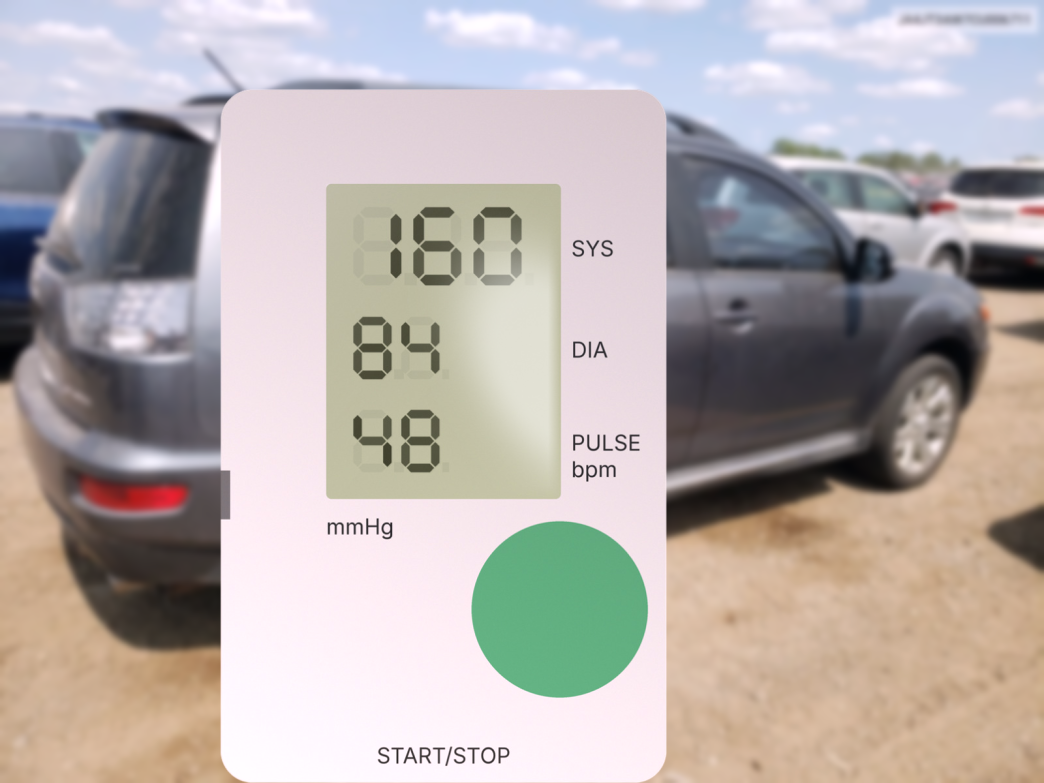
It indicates 84 mmHg
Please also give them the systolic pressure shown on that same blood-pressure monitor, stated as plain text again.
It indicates 160 mmHg
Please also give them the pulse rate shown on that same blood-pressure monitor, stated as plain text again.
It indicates 48 bpm
